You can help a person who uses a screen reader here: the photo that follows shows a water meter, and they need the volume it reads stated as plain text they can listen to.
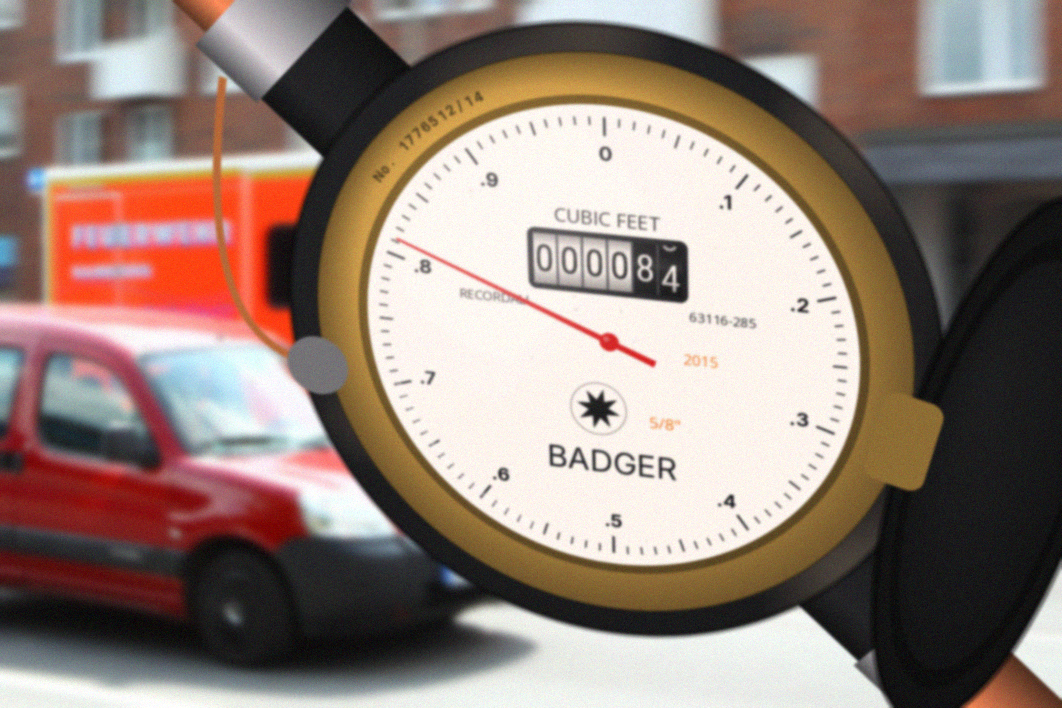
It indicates 83.81 ft³
